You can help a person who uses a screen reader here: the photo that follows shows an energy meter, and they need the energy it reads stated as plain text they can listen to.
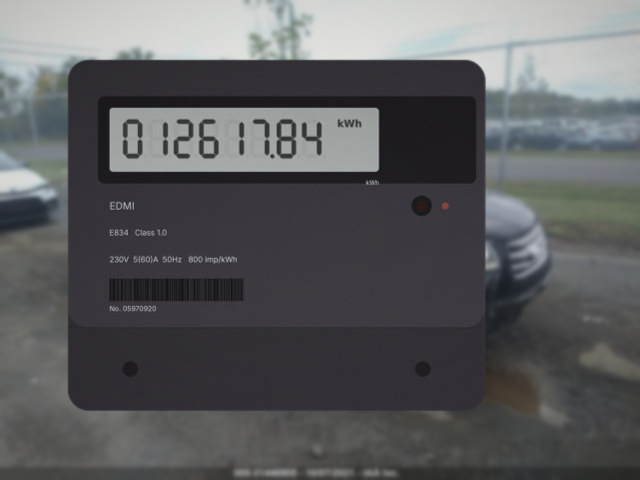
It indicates 12617.84 kWh
